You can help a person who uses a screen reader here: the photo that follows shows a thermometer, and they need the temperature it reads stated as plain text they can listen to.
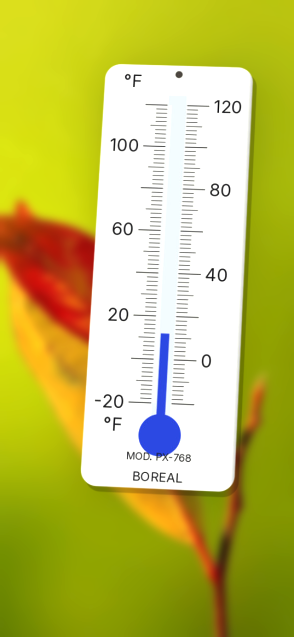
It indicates 12 °F
